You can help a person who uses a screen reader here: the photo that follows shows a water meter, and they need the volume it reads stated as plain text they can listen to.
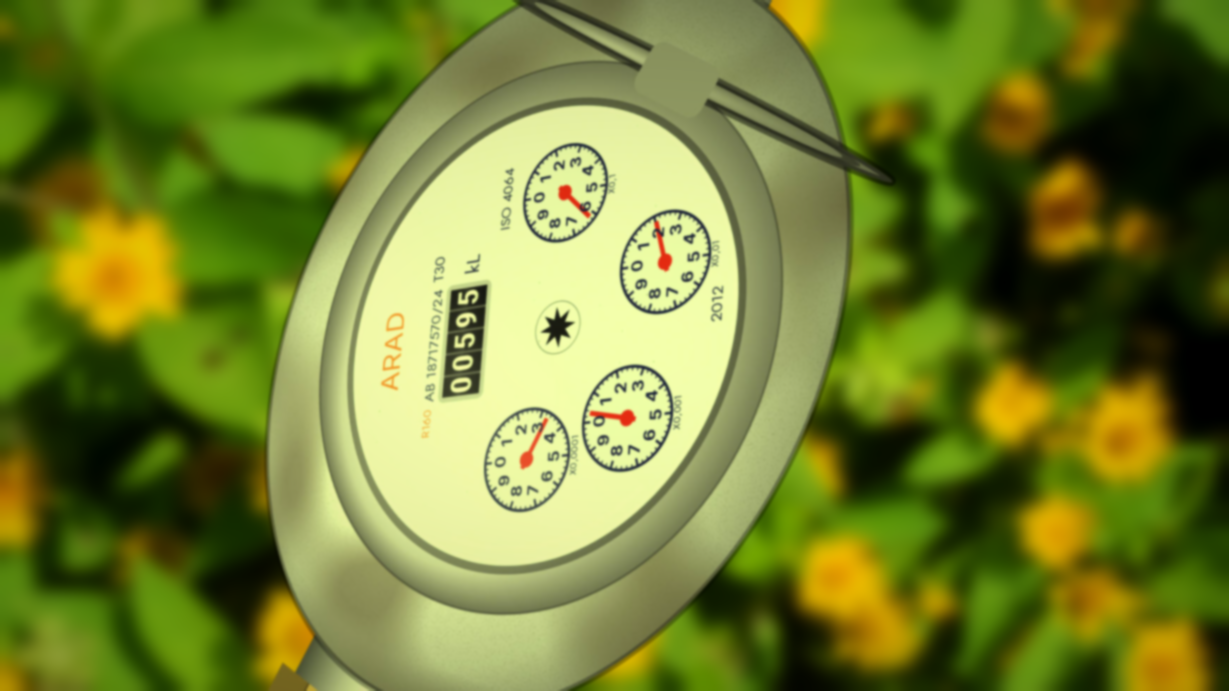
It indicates 595.6203 kL
